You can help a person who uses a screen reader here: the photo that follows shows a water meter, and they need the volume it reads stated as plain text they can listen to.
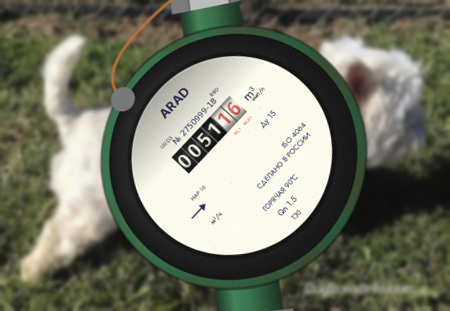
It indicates 51.16 m³
